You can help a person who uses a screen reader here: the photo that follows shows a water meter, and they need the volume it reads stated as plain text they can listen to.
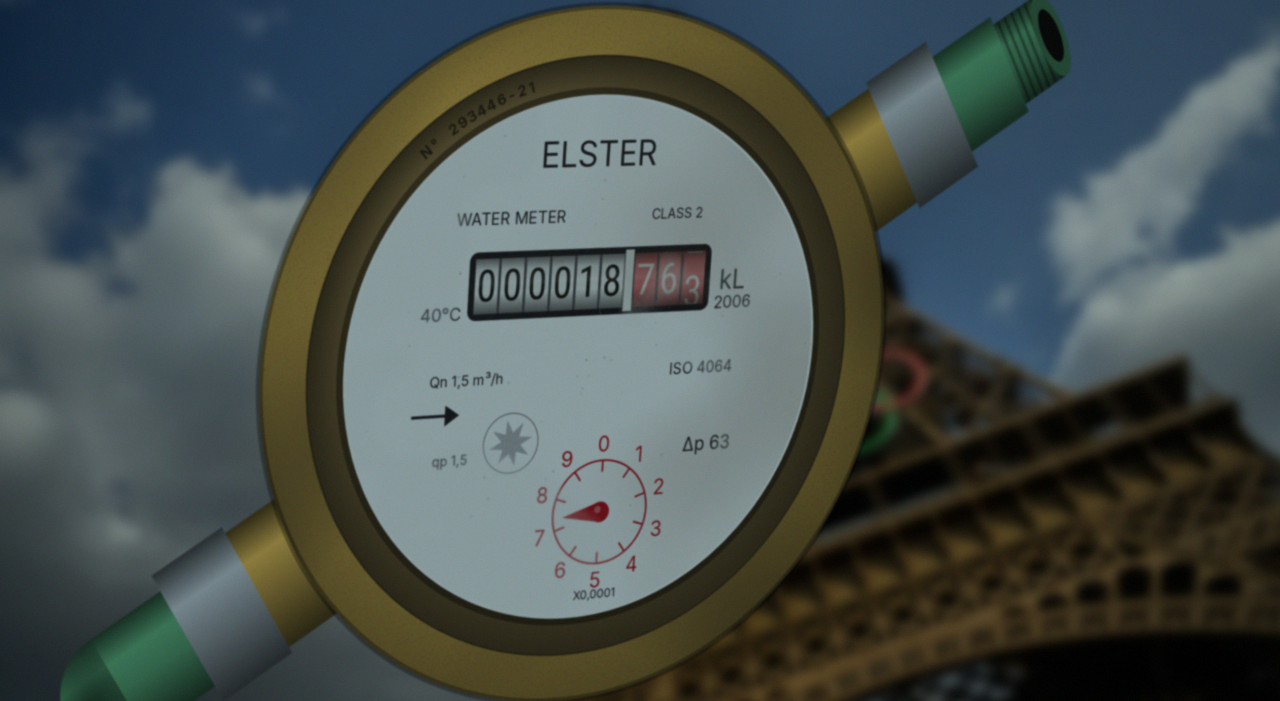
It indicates 18.7627 kL
